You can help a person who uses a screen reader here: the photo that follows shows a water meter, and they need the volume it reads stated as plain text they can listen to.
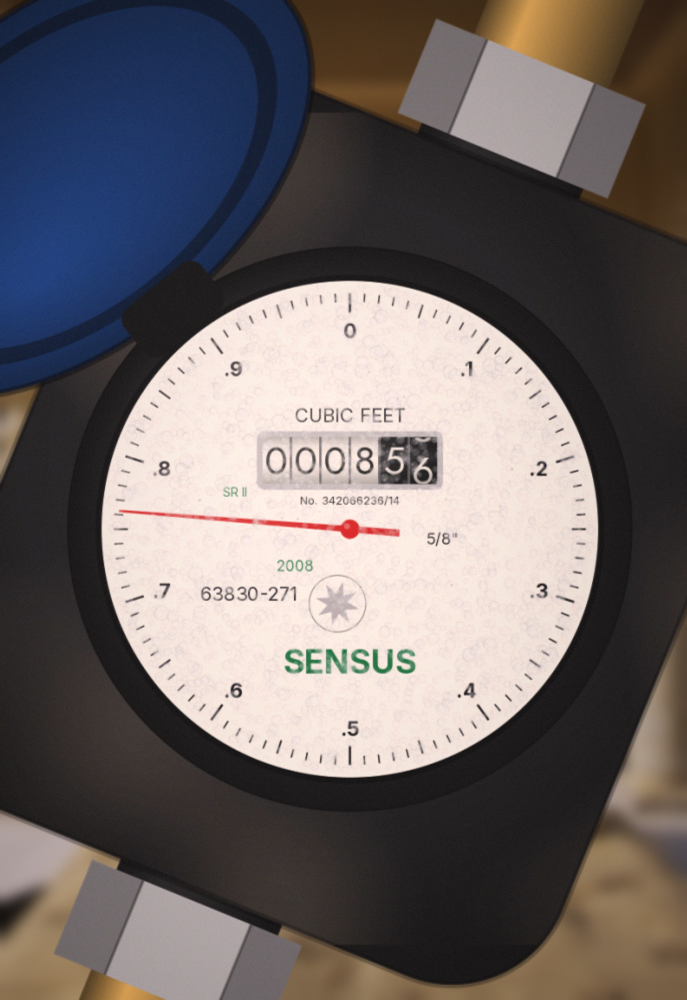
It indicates 855.76 ft³
